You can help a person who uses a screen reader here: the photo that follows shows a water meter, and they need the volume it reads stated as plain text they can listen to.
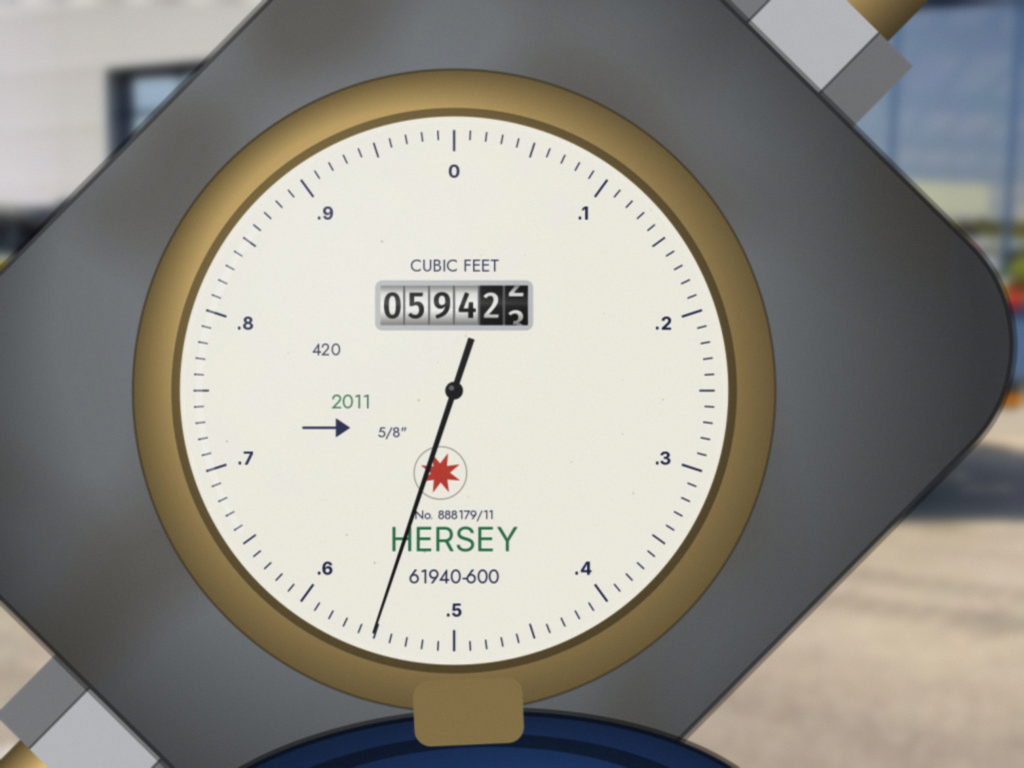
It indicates 59422.55 ft³
